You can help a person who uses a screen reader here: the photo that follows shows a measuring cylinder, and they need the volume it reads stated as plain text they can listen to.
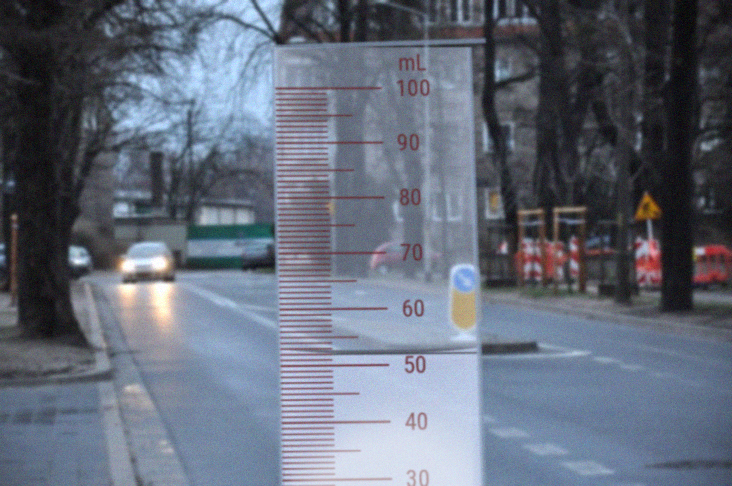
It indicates 52 mL
